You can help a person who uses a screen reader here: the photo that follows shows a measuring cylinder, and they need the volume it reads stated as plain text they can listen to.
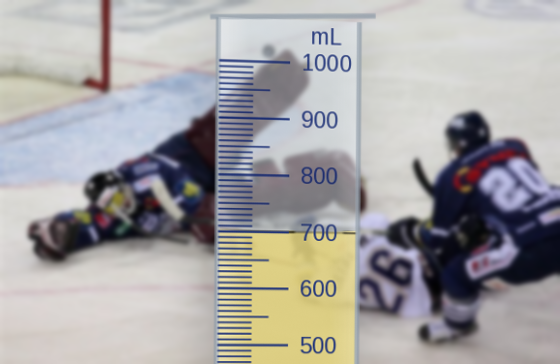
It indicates 700 mL
